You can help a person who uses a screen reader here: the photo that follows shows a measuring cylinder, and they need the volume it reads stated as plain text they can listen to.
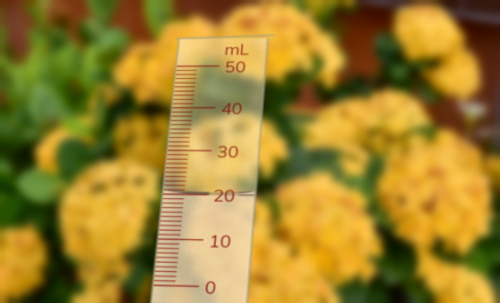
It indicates 20 mL
